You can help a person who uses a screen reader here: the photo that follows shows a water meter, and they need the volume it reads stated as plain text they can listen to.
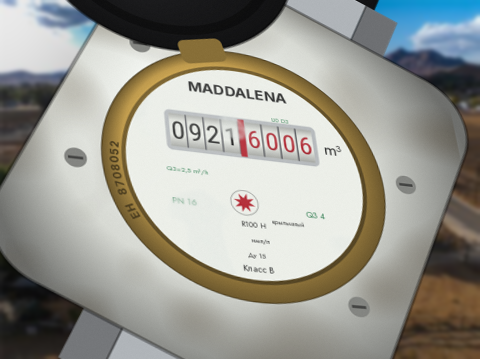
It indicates 921.6006 m³
